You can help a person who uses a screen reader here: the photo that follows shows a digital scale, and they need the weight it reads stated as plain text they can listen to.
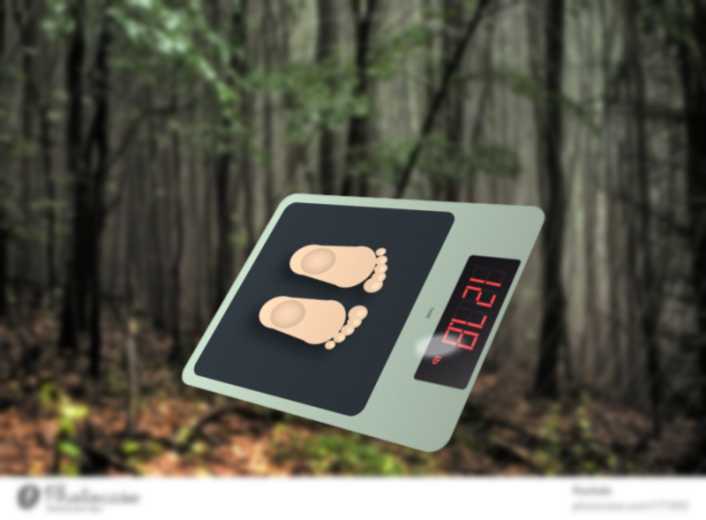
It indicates 127.8 lb
